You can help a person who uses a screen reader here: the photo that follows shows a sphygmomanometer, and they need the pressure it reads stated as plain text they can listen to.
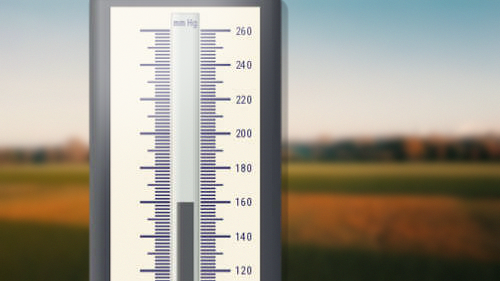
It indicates 160 mmHg
